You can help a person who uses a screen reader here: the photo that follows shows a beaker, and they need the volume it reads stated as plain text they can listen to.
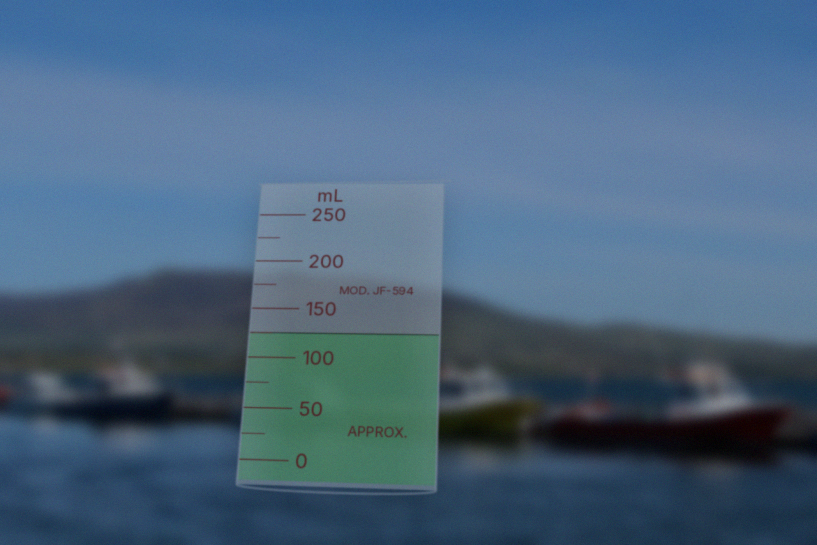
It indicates 125 mL
